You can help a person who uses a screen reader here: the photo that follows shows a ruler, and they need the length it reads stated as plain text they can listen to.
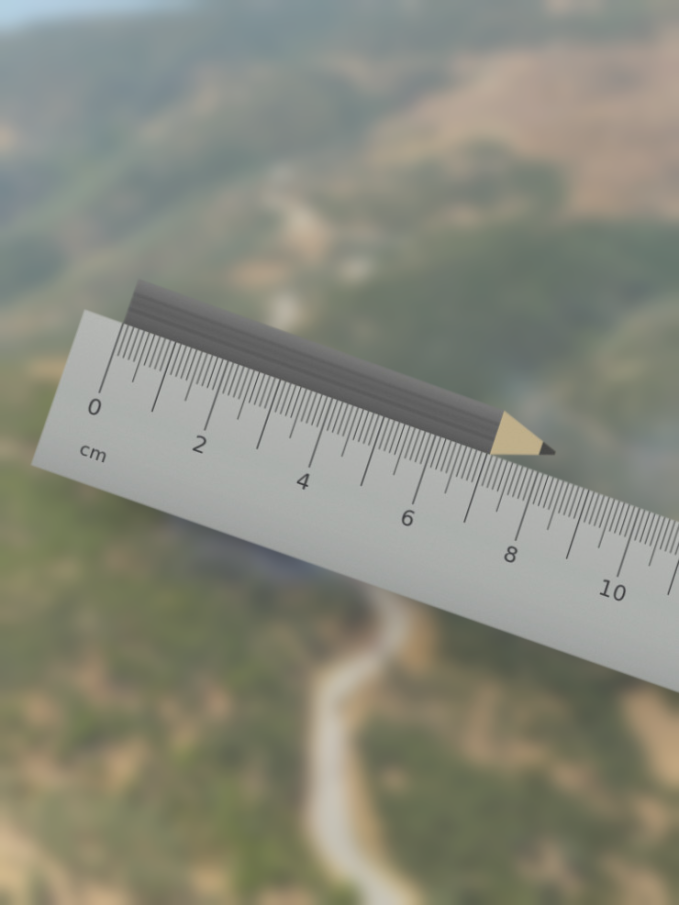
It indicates 8.2 cm
